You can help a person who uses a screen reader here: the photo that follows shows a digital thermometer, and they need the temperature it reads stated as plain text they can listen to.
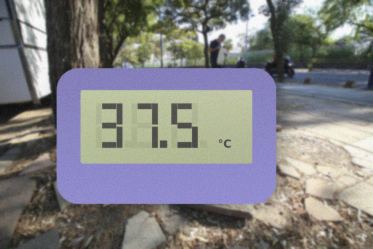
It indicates 37.5 °C
